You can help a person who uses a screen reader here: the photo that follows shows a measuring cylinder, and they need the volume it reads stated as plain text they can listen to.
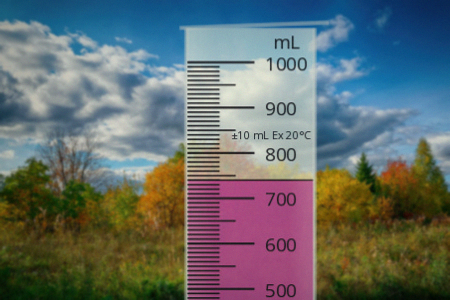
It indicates 740 mL
